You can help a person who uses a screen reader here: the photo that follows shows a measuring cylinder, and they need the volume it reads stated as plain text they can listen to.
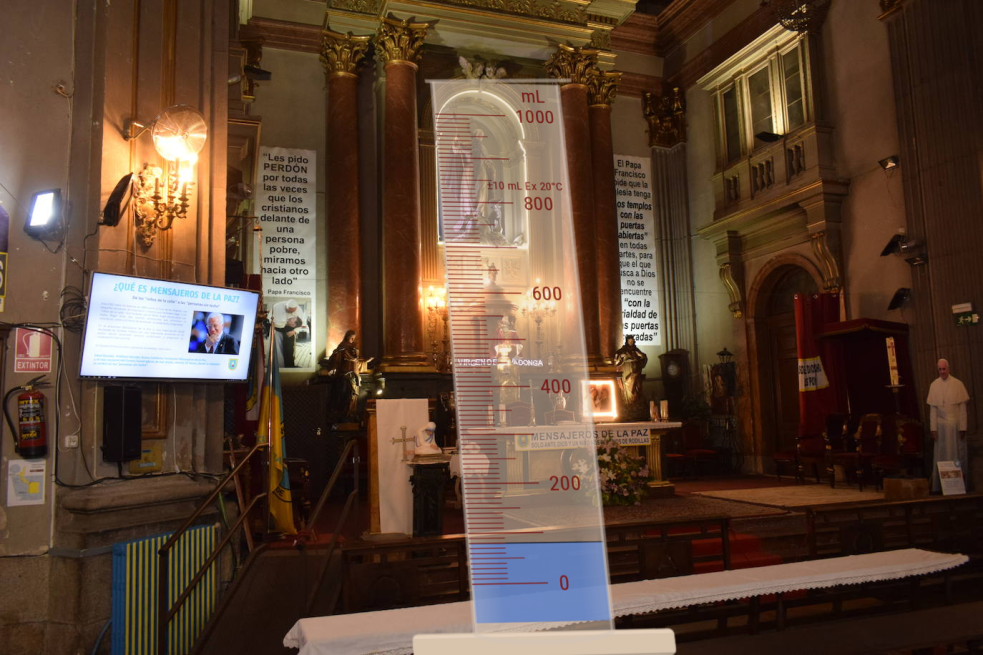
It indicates 80 mL
